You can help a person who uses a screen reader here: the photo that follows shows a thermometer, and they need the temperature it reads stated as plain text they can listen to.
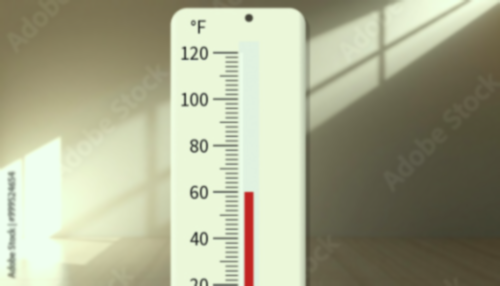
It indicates 60 °F
